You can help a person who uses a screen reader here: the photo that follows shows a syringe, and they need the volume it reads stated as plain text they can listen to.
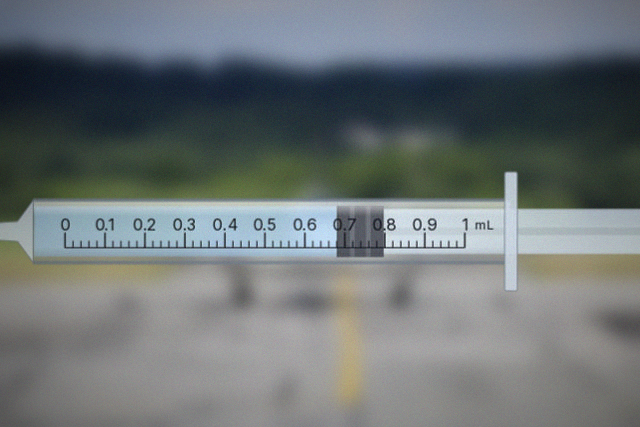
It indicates 0.68 mL
